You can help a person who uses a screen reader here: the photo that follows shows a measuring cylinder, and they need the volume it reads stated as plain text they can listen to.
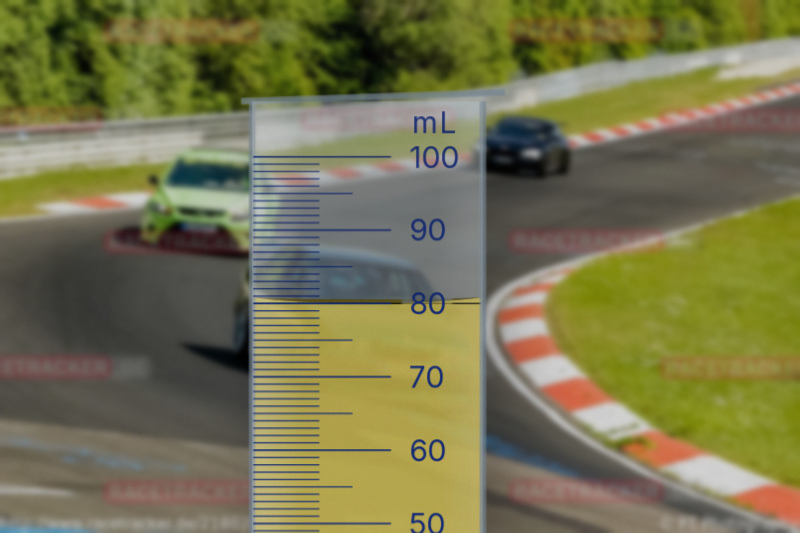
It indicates 80 mL
